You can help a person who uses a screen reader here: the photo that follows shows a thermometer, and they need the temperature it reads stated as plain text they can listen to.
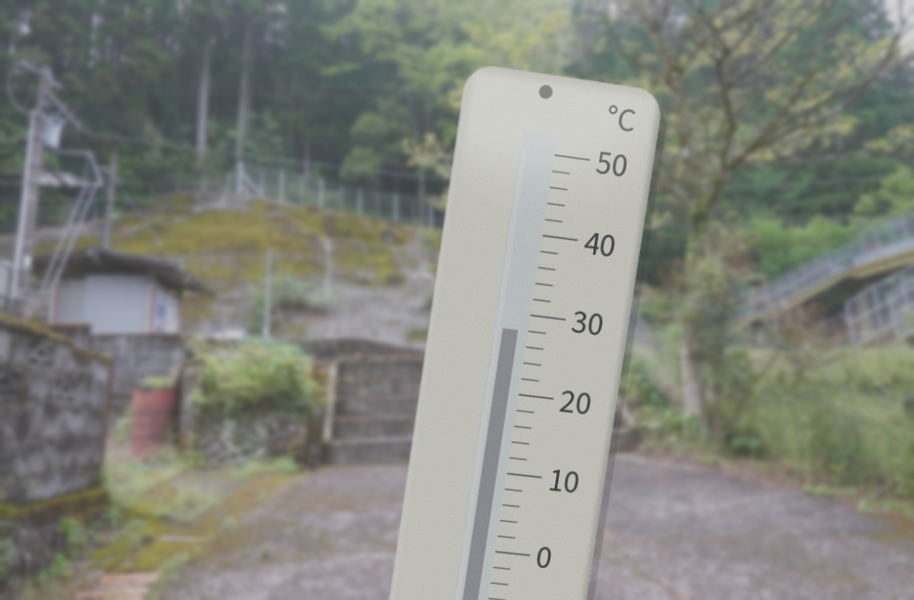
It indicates 28 °C
